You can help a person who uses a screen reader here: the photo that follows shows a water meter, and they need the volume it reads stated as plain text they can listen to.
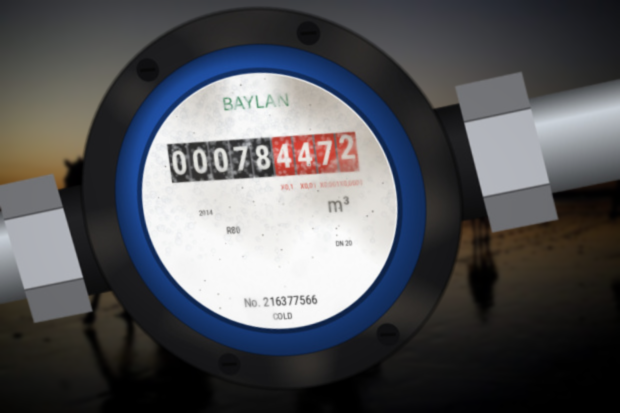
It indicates 78.4472 m³
